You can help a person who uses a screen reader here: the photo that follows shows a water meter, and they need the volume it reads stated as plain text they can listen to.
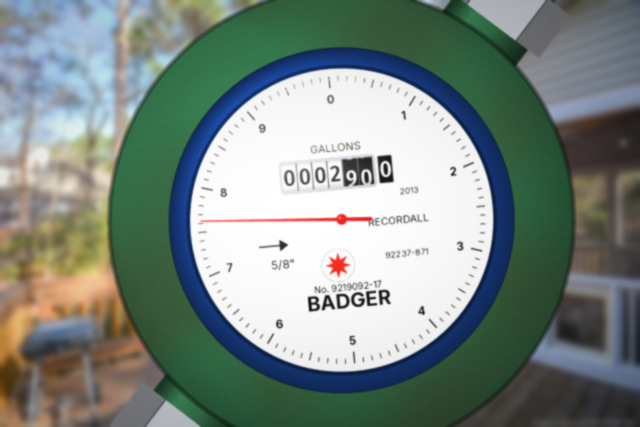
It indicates 2897.6 gal
